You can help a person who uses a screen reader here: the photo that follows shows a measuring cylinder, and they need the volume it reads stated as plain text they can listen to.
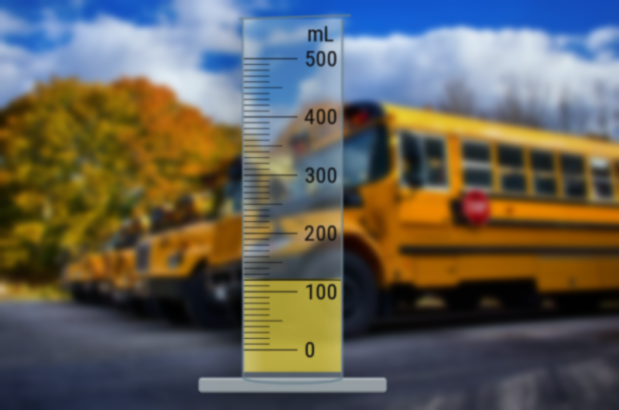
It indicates 120 mL
